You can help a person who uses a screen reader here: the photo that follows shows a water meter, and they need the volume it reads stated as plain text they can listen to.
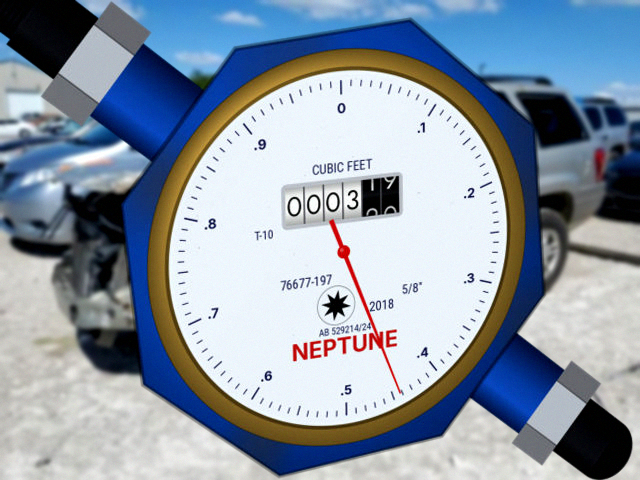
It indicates 319.44 ft³
